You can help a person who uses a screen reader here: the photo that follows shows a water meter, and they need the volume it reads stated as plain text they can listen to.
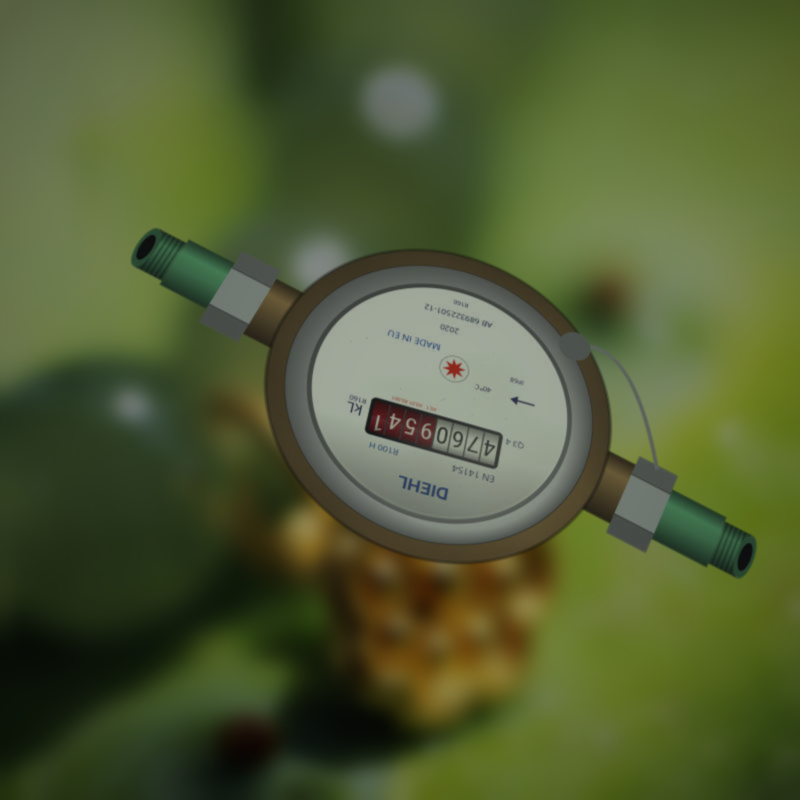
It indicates 4760.9541 kL
